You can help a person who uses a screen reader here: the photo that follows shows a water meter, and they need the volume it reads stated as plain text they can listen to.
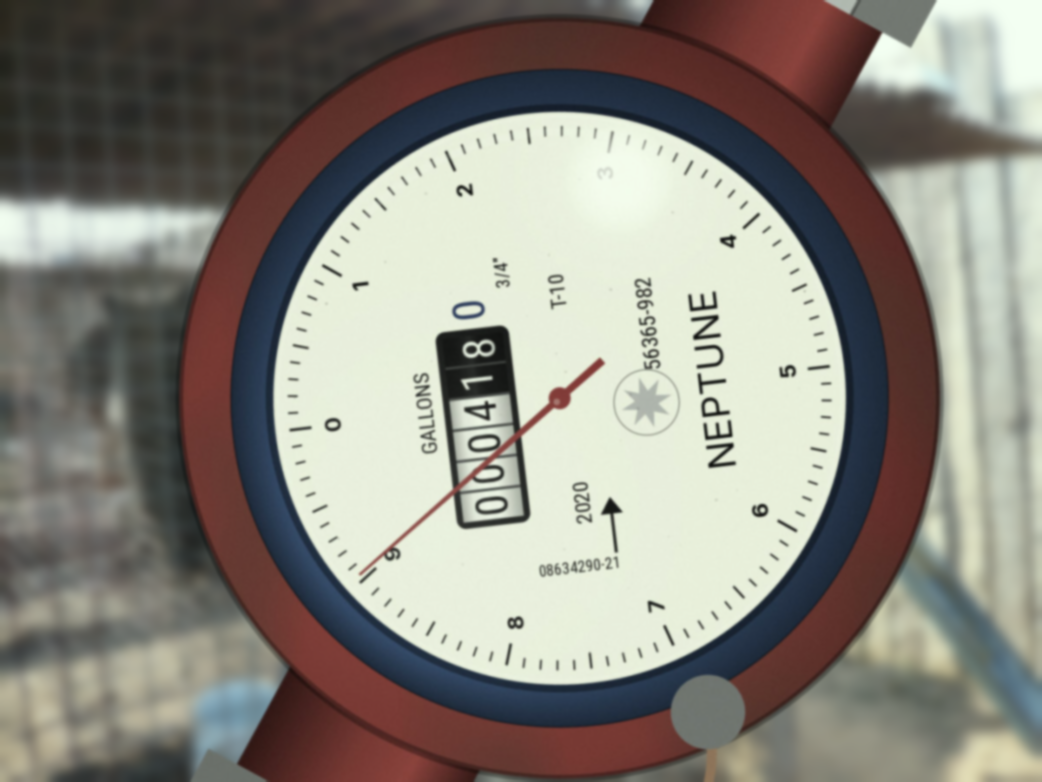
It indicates 4179.0 gal
